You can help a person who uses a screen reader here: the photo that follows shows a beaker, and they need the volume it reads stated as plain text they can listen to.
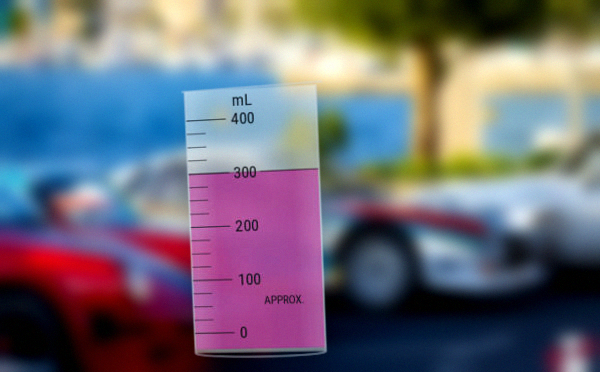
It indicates 300 mL
